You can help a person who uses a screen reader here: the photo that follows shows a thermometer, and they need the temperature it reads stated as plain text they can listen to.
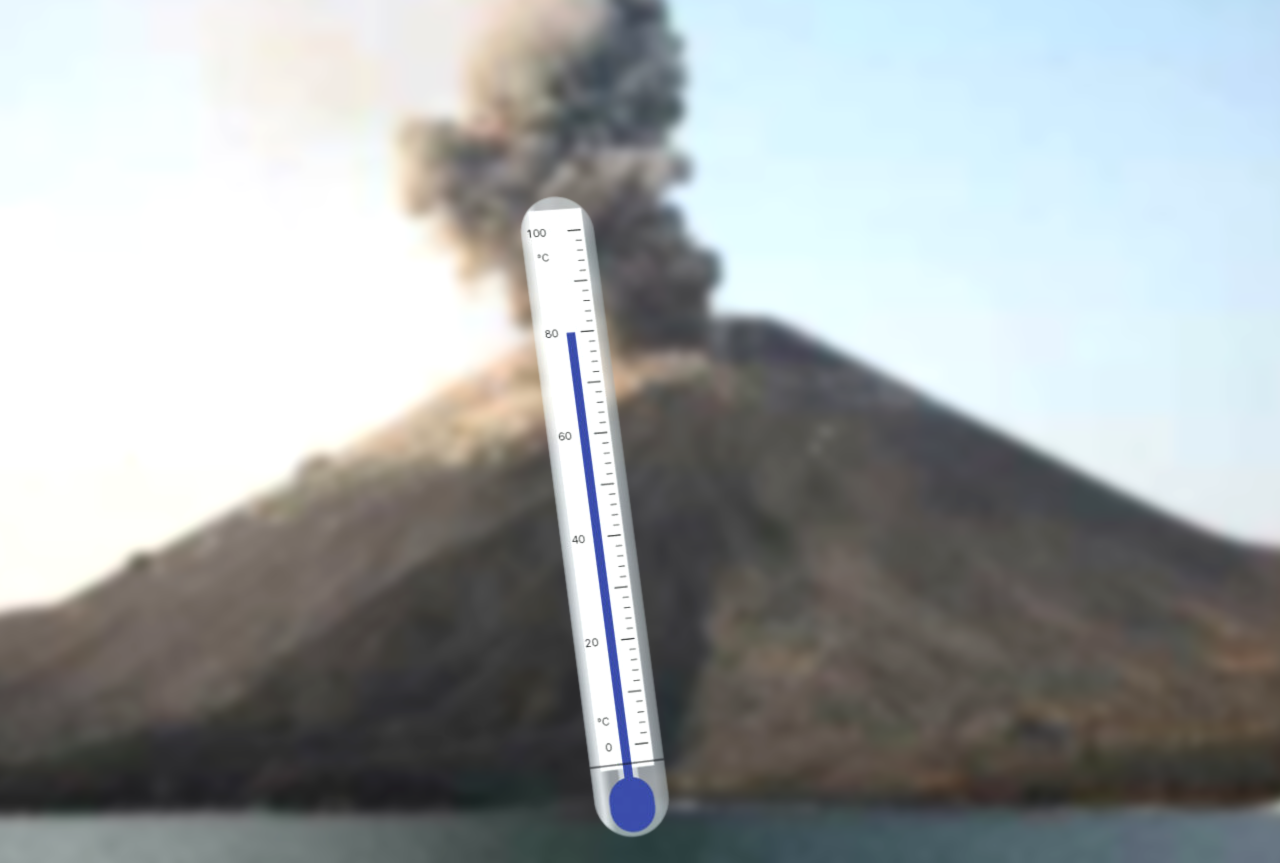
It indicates 80 °C
